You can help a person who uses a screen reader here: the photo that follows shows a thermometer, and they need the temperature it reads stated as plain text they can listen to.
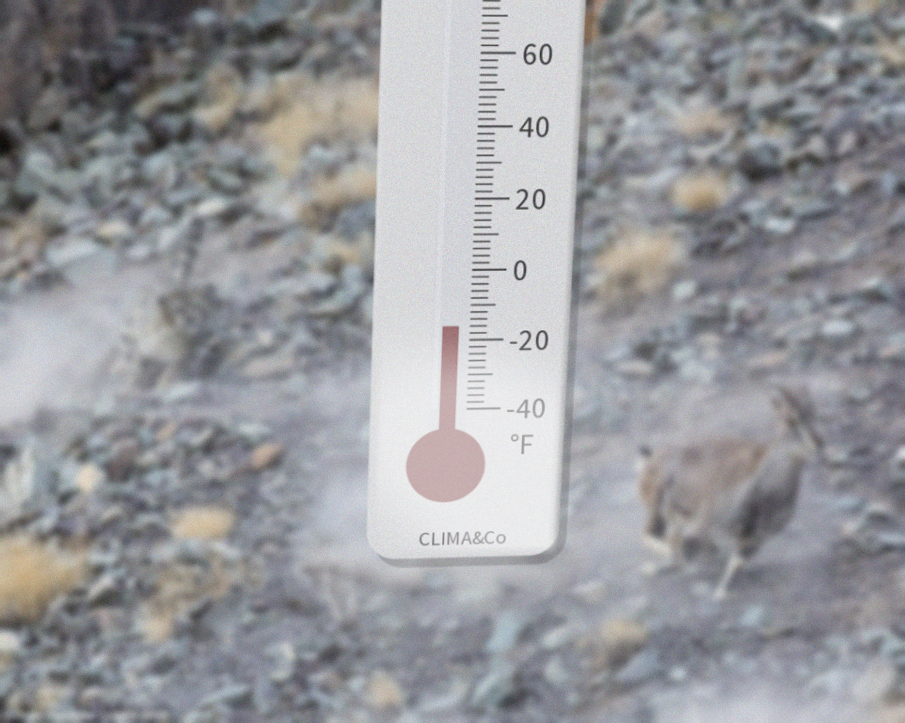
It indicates -16 °F
